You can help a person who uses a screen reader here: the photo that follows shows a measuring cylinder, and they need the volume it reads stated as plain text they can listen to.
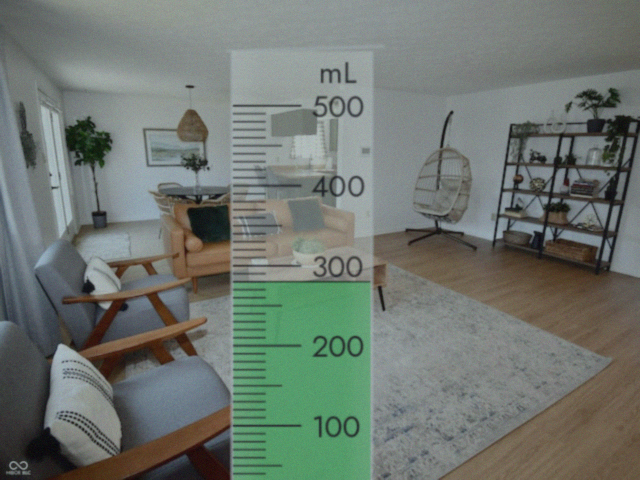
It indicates 280 mL
